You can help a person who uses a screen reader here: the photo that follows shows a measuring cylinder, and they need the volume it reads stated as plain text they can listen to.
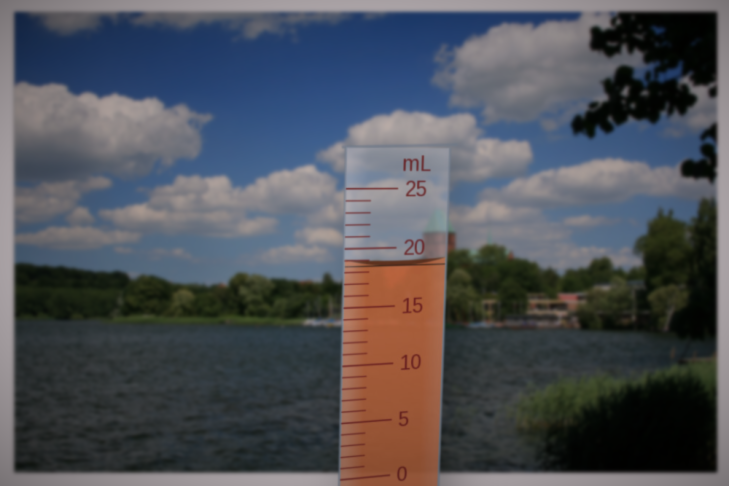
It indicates 18.5 mL
